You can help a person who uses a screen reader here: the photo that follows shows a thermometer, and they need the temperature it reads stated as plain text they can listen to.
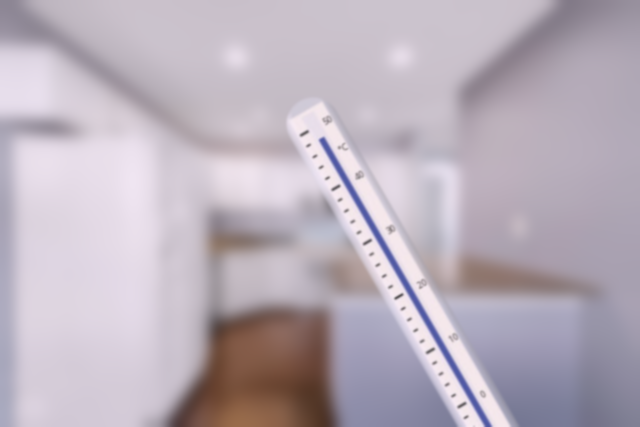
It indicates 48 °C
